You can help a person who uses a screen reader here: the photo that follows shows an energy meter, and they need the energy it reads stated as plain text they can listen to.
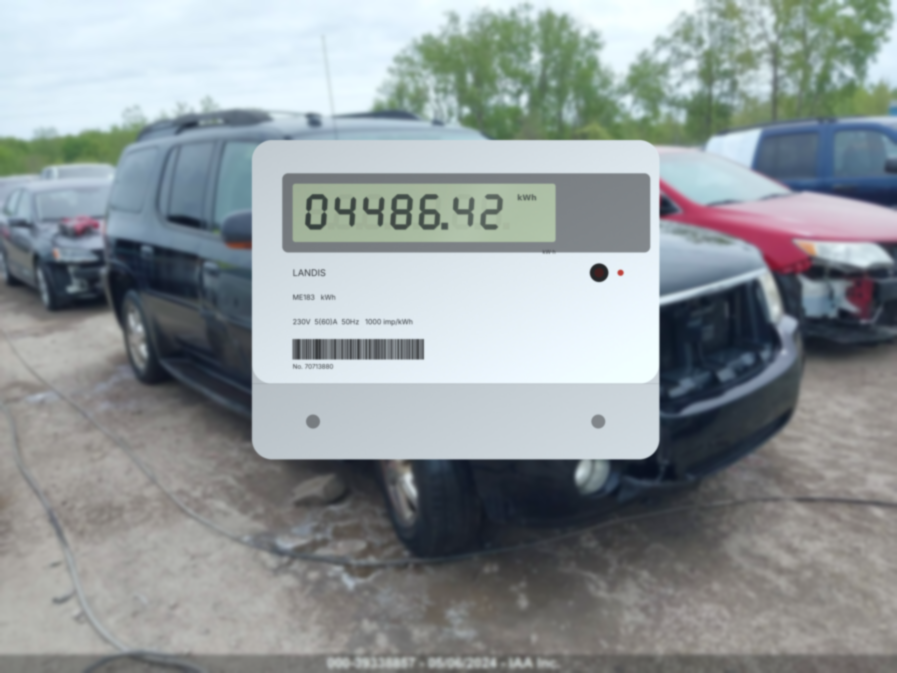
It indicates 4486.42 kWh
